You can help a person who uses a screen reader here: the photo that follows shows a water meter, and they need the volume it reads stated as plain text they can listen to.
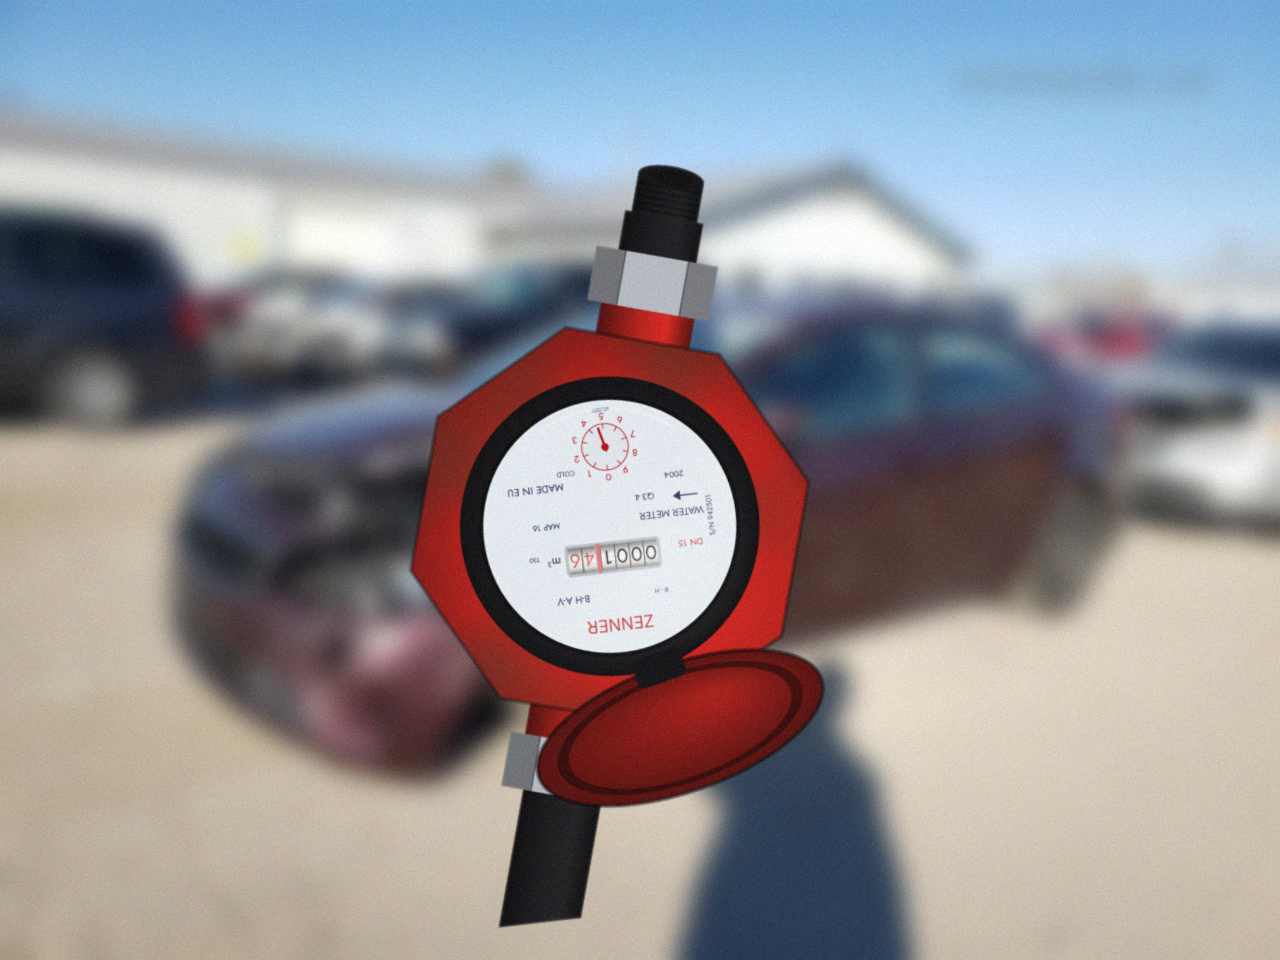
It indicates 1.464 m³
